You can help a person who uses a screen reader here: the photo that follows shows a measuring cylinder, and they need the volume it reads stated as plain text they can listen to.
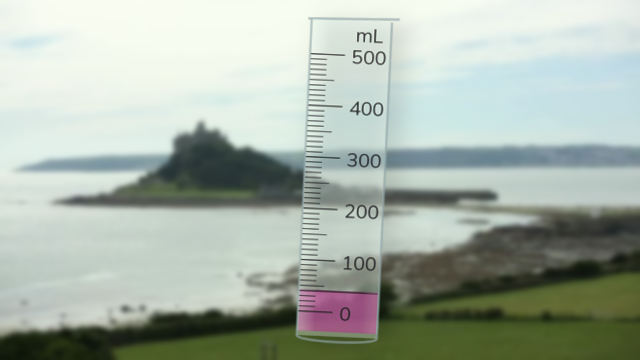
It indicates 40 mL
